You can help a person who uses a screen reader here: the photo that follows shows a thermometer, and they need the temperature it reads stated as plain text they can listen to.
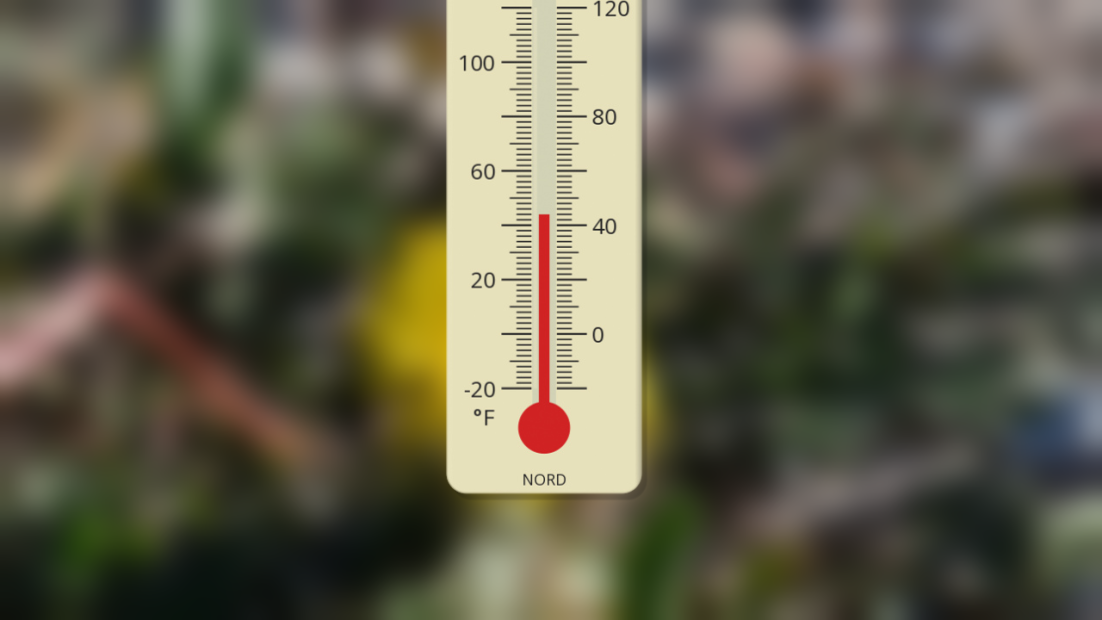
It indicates 44 °F
